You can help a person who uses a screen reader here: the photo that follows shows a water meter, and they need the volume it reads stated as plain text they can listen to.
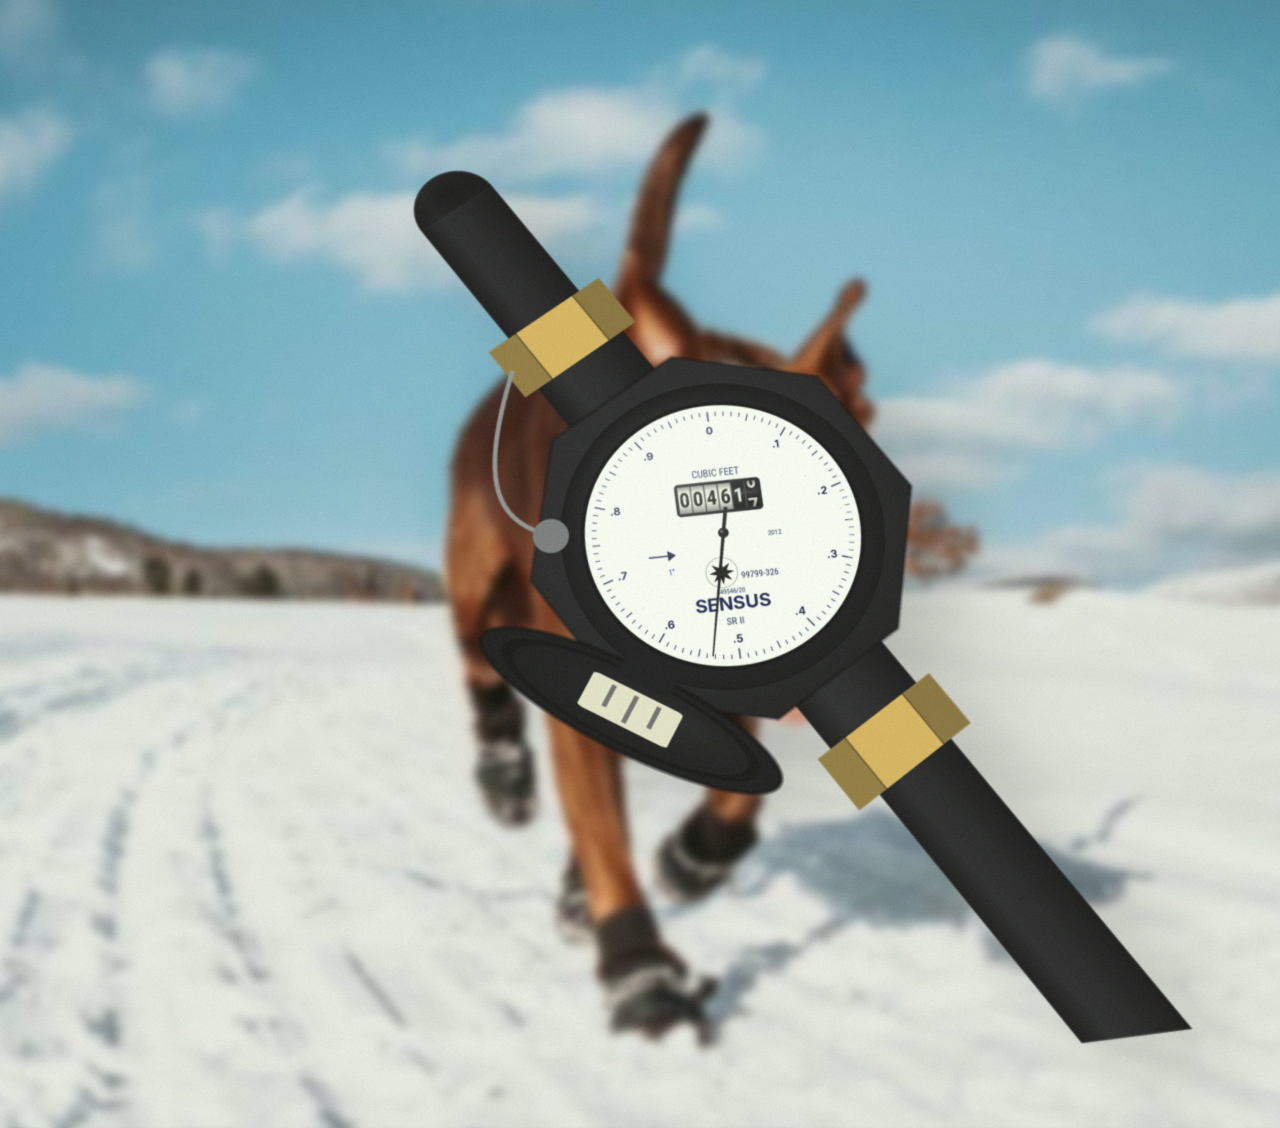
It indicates 4616.53 ft³
